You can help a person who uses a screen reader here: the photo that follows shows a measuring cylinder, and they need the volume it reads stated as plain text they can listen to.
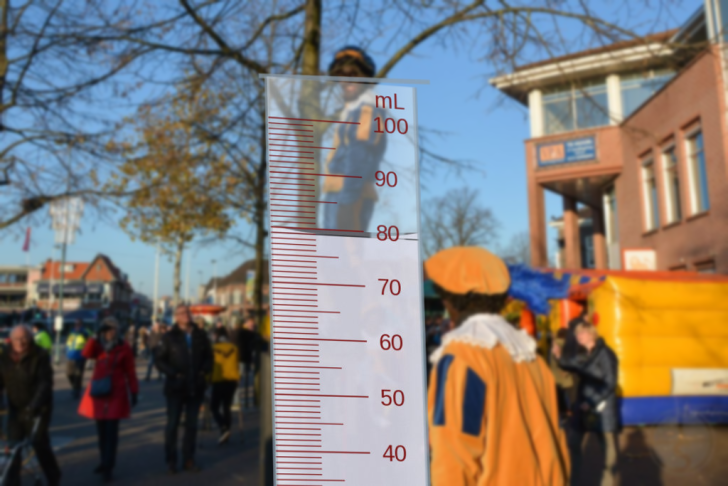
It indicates 79 mL
